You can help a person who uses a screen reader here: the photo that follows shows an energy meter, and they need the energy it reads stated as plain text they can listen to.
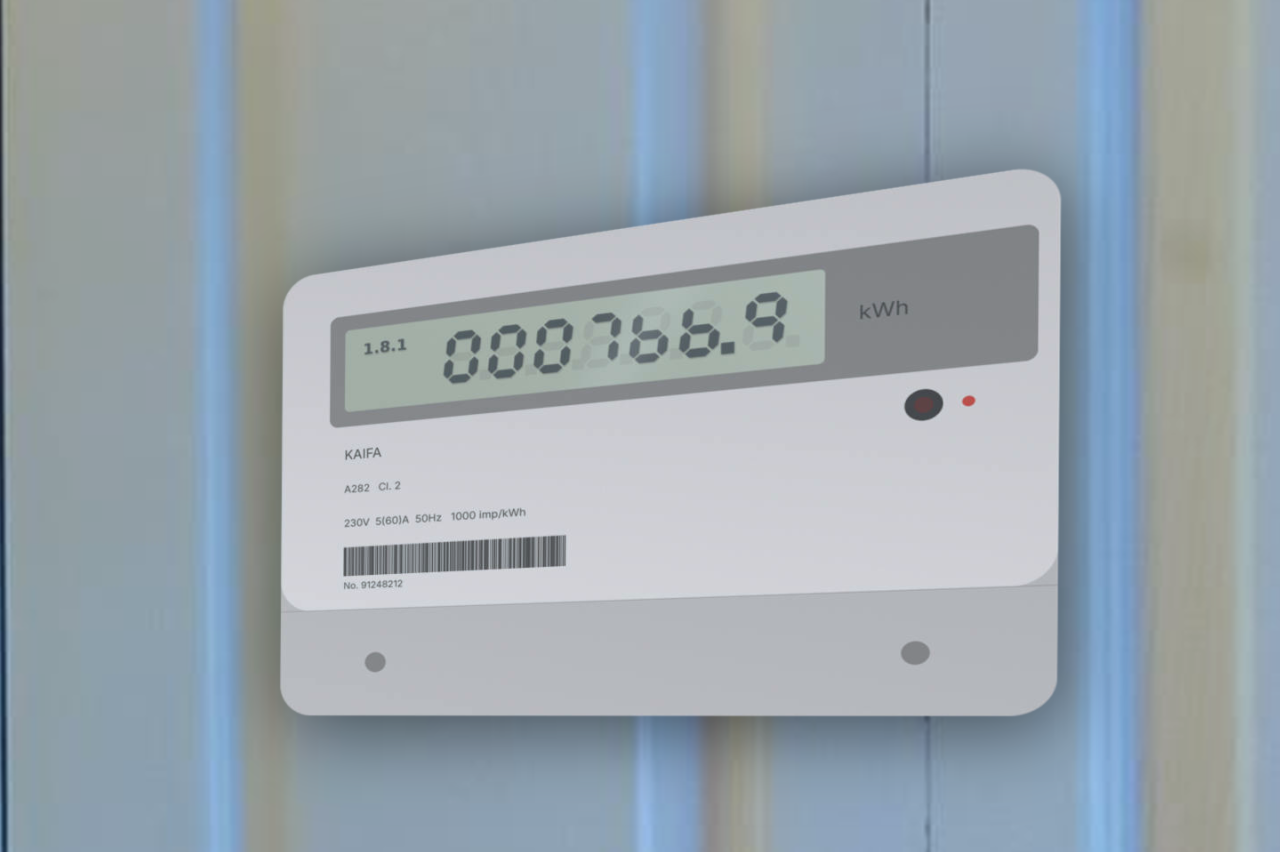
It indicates 766.9 kWh
